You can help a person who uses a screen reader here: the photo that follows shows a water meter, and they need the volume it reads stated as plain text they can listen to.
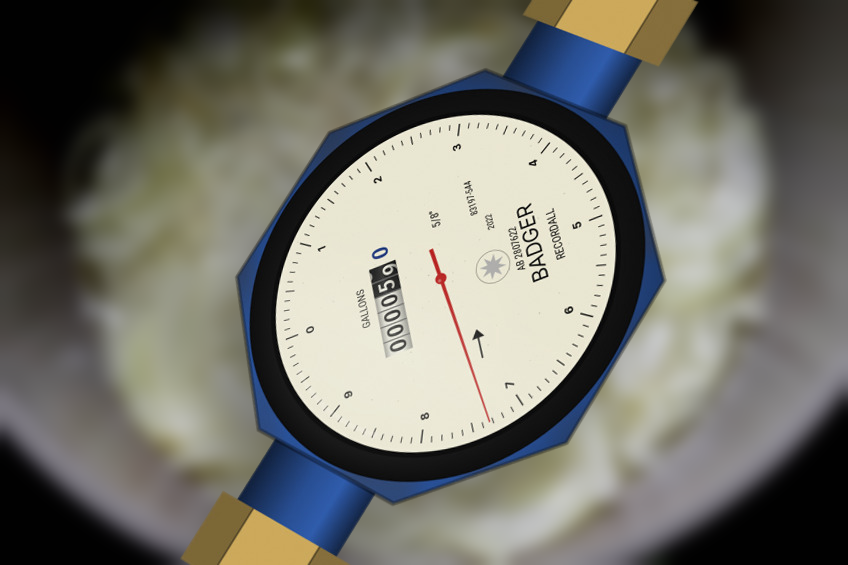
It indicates 587.3 gal
